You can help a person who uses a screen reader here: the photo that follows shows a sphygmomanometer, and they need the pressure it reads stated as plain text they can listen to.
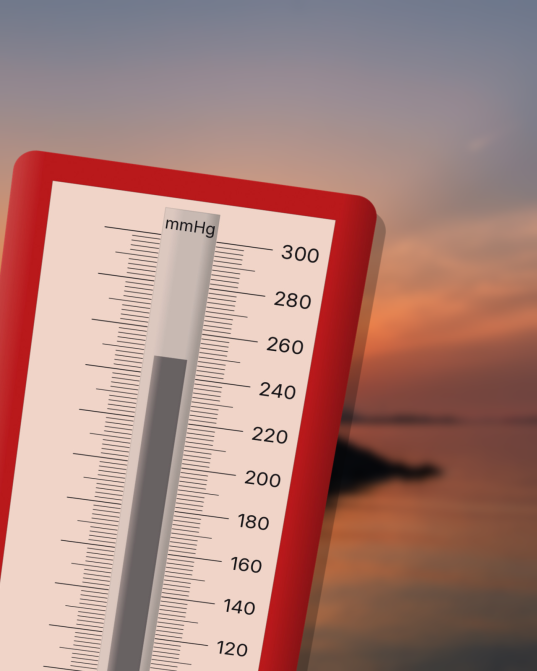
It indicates 248 mmHg
